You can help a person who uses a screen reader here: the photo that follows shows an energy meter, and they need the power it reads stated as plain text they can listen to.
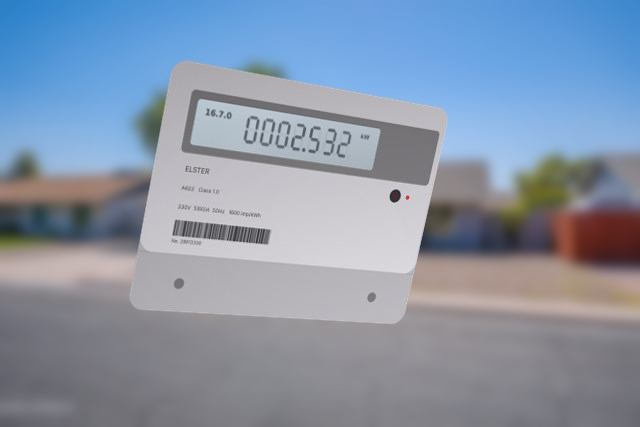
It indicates 2.532 kW
